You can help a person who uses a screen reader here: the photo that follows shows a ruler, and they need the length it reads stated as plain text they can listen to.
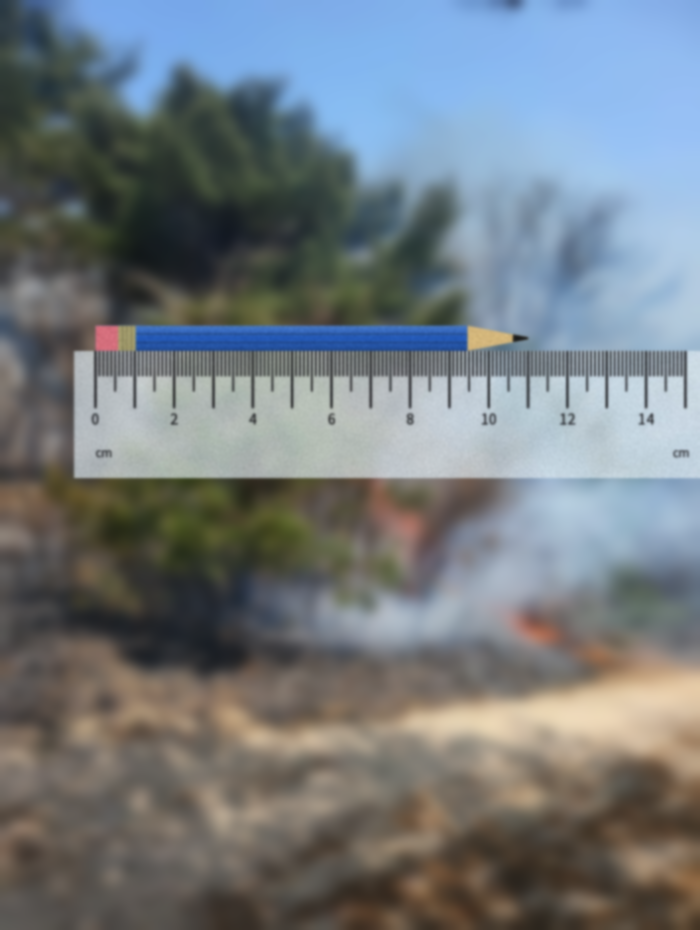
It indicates 11 cm
